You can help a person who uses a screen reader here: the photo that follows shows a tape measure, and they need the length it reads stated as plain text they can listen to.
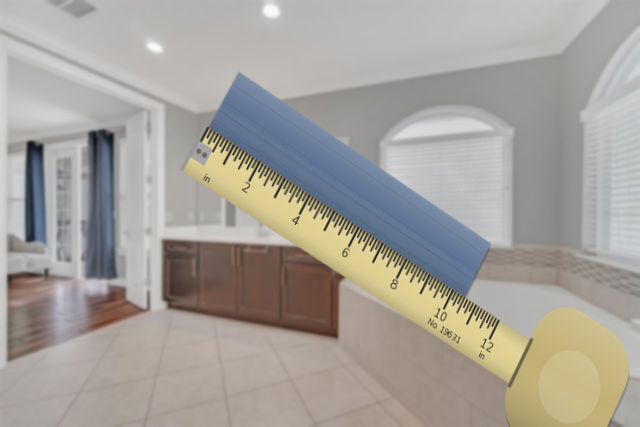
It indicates 10.5 in
